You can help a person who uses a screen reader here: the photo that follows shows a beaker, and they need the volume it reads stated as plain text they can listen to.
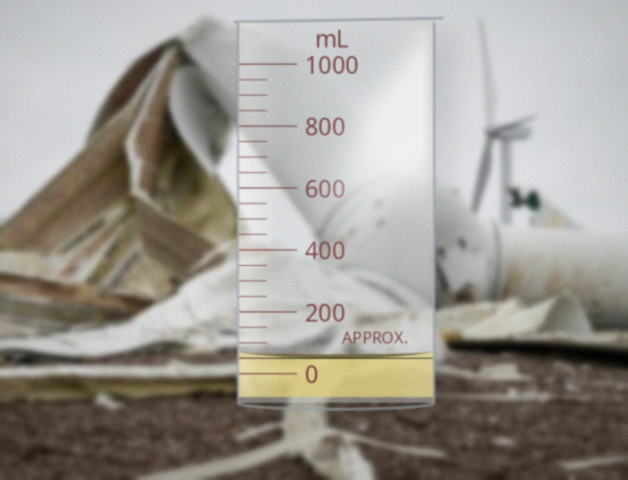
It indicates 50 mL
